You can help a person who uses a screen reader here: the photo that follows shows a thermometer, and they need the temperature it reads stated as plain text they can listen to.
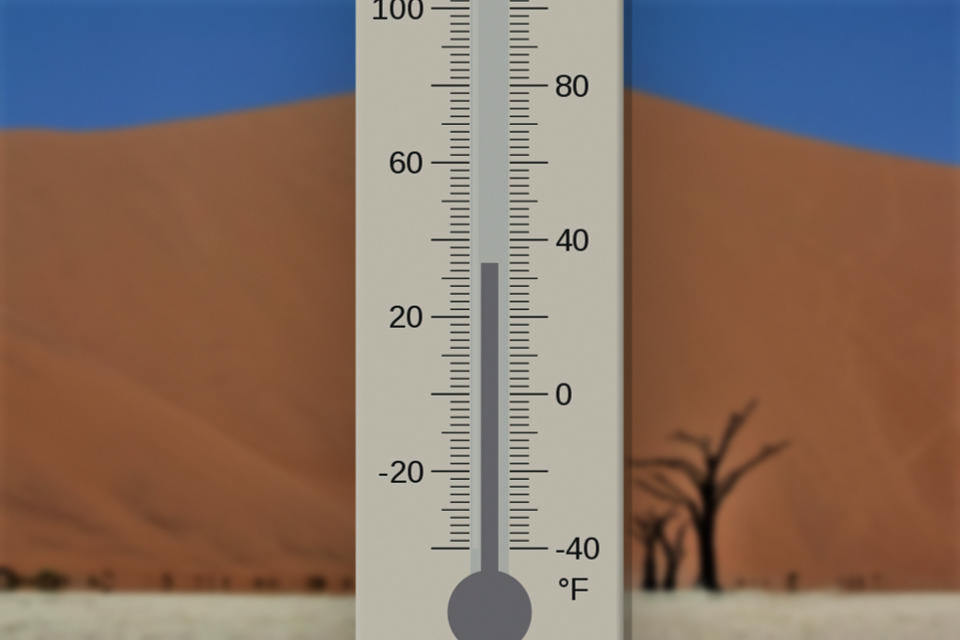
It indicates 34 °F
